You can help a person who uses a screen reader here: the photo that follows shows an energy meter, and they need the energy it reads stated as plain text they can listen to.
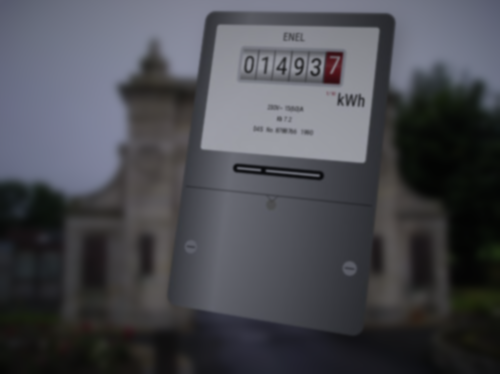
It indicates 1493.7 kWh
